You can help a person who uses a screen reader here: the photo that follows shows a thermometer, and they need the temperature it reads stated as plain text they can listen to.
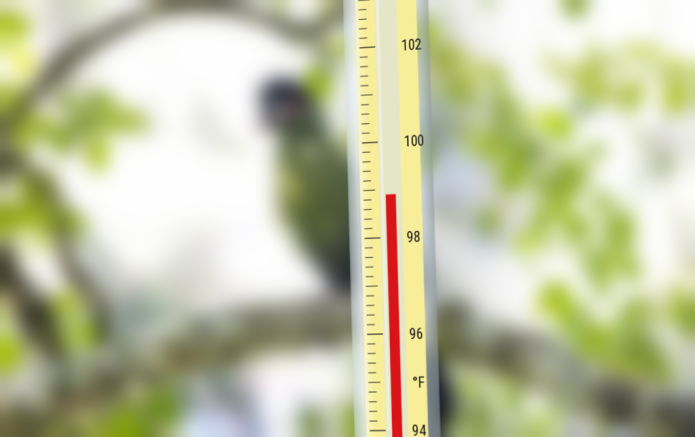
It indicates 98.9 °F
